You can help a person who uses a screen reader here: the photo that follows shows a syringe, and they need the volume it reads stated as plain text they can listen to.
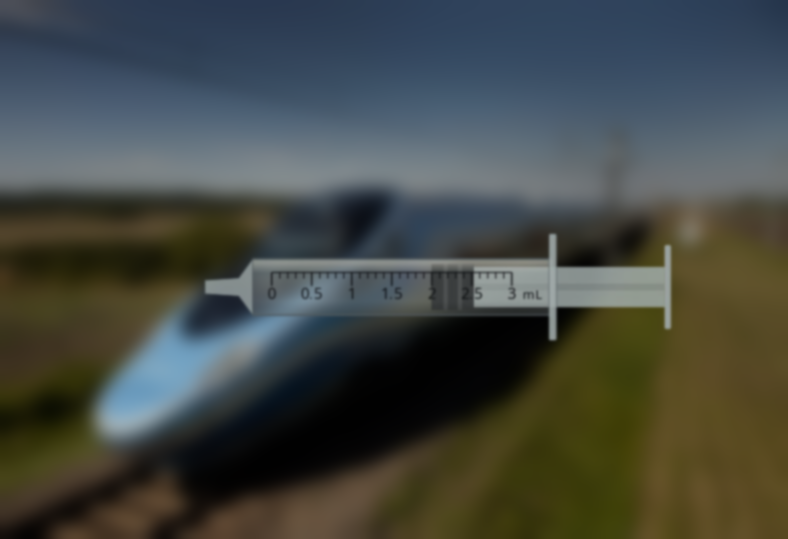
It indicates 2 mL
